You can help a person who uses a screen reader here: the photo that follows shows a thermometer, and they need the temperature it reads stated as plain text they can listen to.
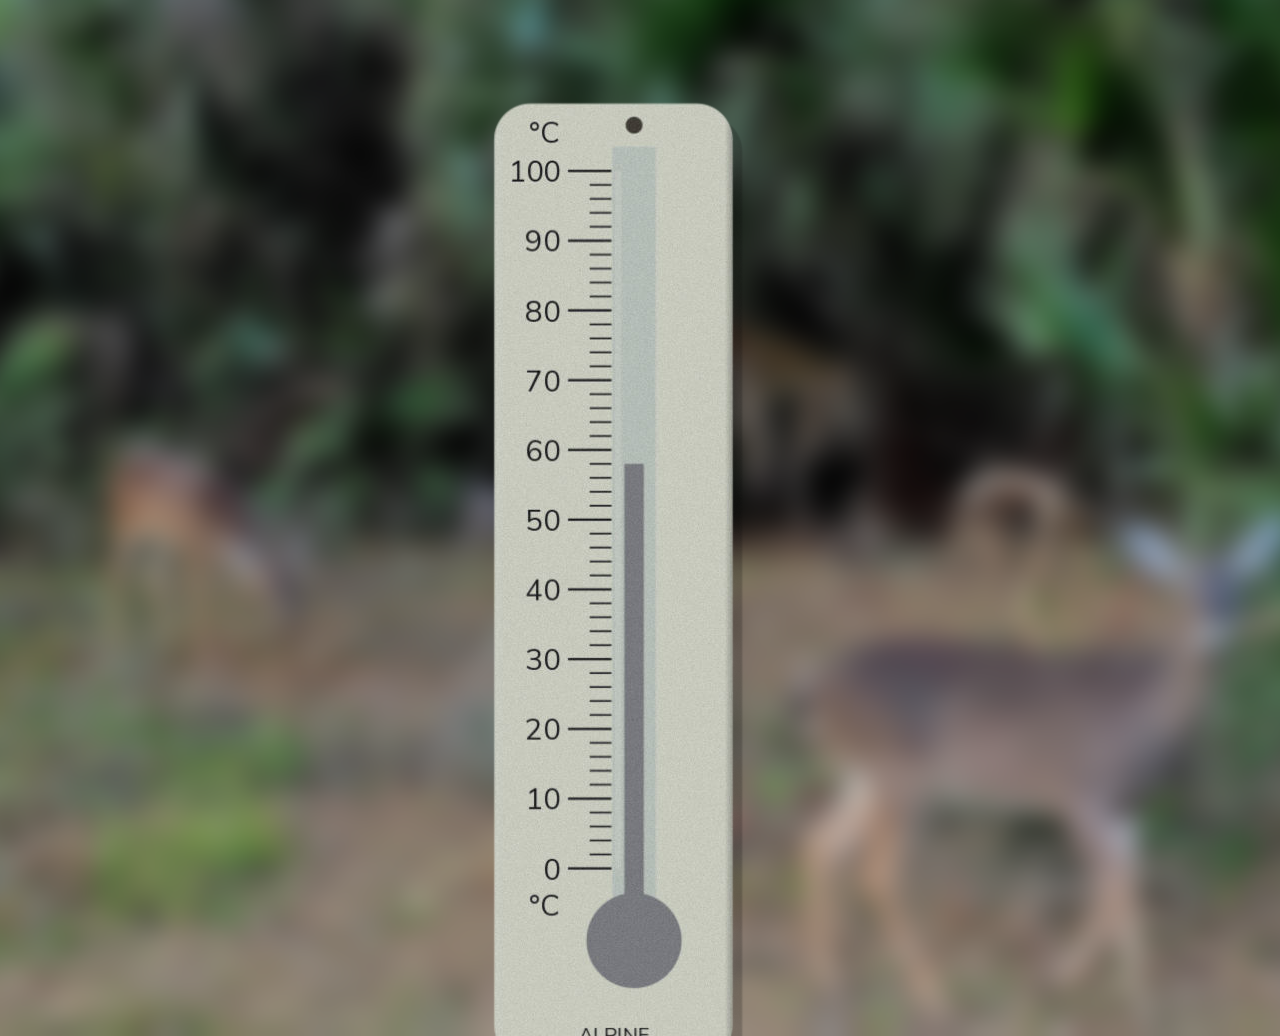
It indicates 58 °C
